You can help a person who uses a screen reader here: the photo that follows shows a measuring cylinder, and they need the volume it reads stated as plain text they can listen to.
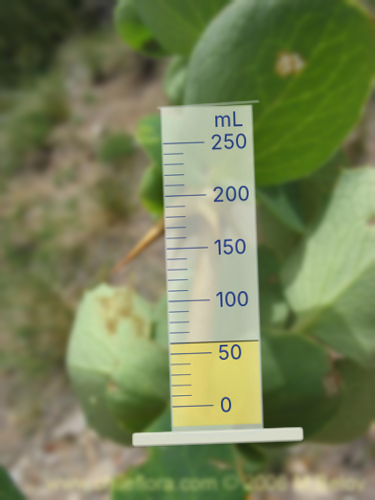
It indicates 60 mL
